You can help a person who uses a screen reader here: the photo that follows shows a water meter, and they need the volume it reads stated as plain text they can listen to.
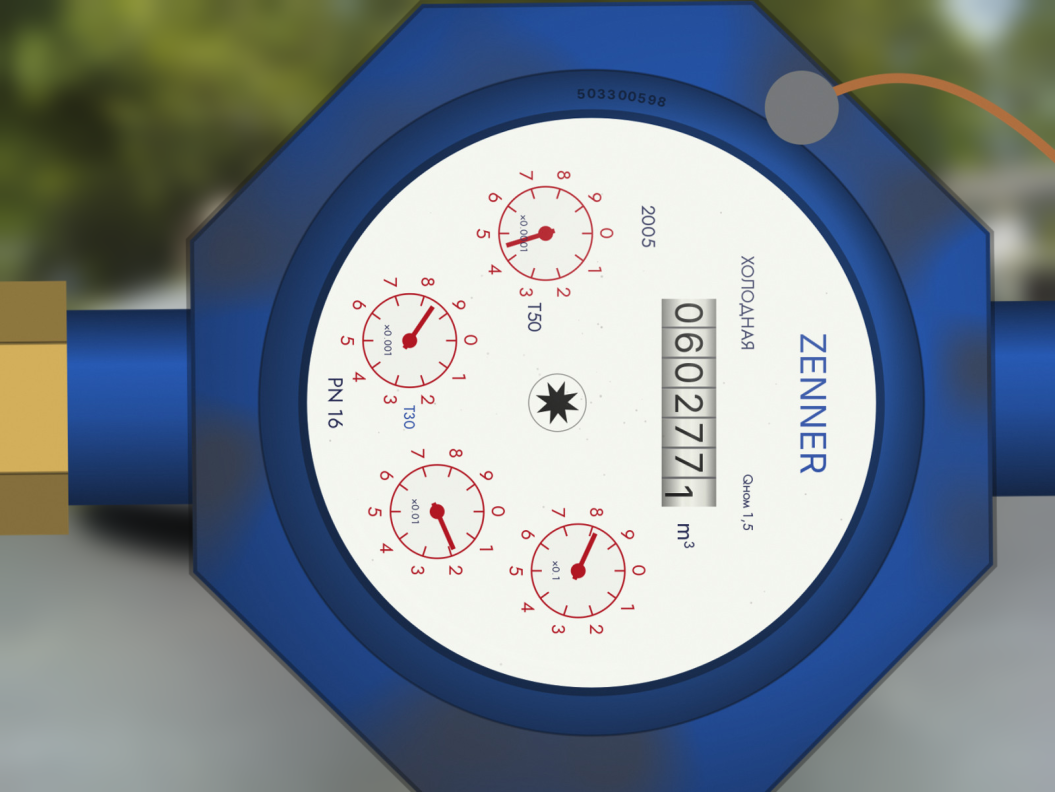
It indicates 602770.8184 m³
